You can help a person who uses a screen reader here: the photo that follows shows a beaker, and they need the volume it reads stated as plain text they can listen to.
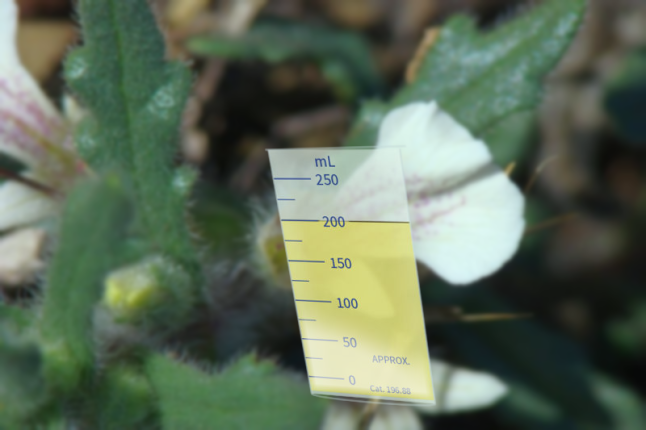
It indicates 200 mL
